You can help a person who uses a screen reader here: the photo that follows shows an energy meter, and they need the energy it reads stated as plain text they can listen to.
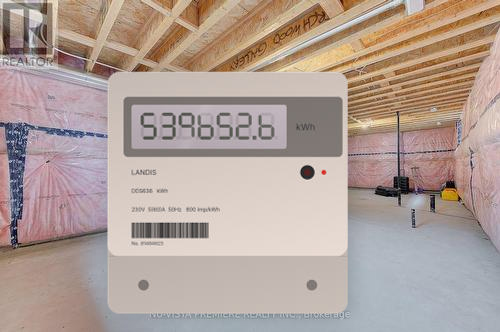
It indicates 539652.6 kWh
